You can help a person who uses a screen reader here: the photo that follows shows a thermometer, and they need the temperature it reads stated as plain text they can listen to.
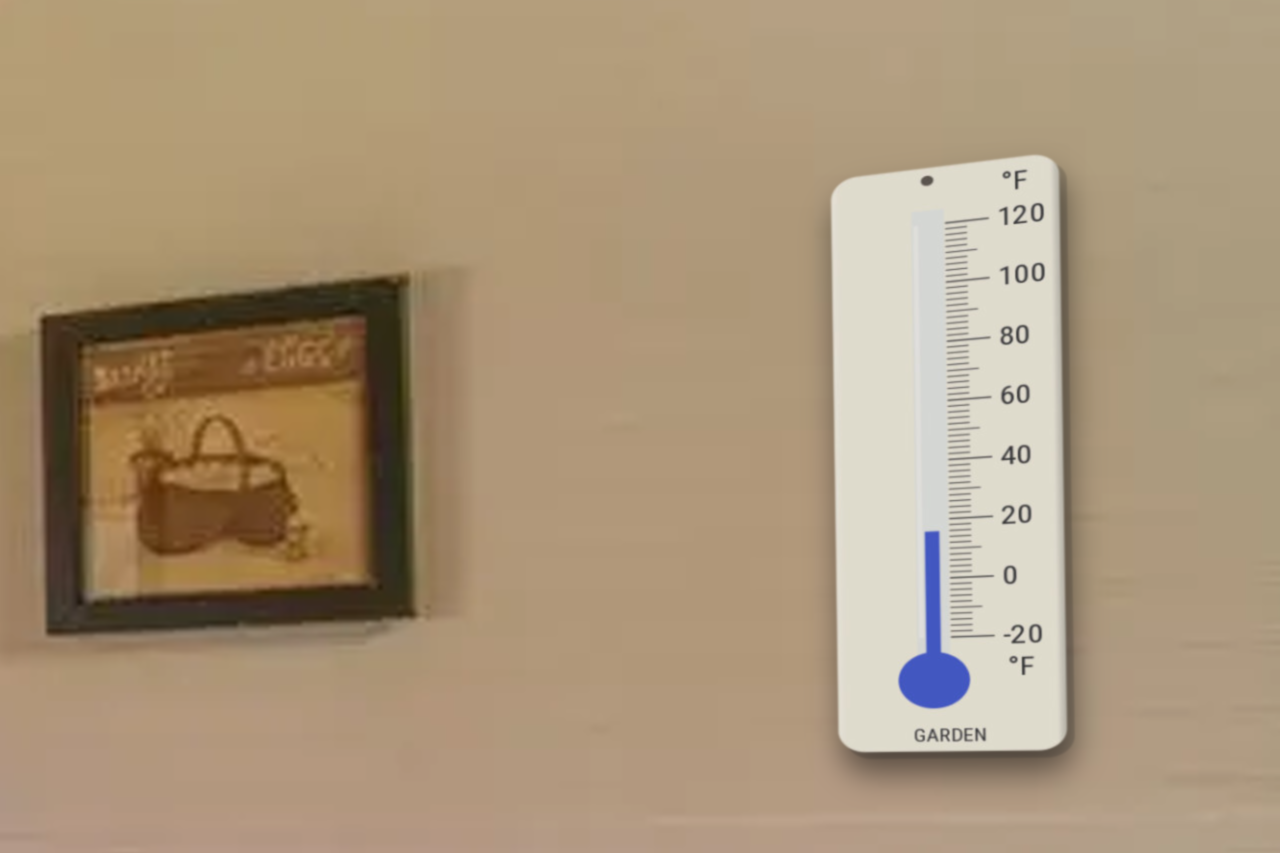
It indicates 16 °F
